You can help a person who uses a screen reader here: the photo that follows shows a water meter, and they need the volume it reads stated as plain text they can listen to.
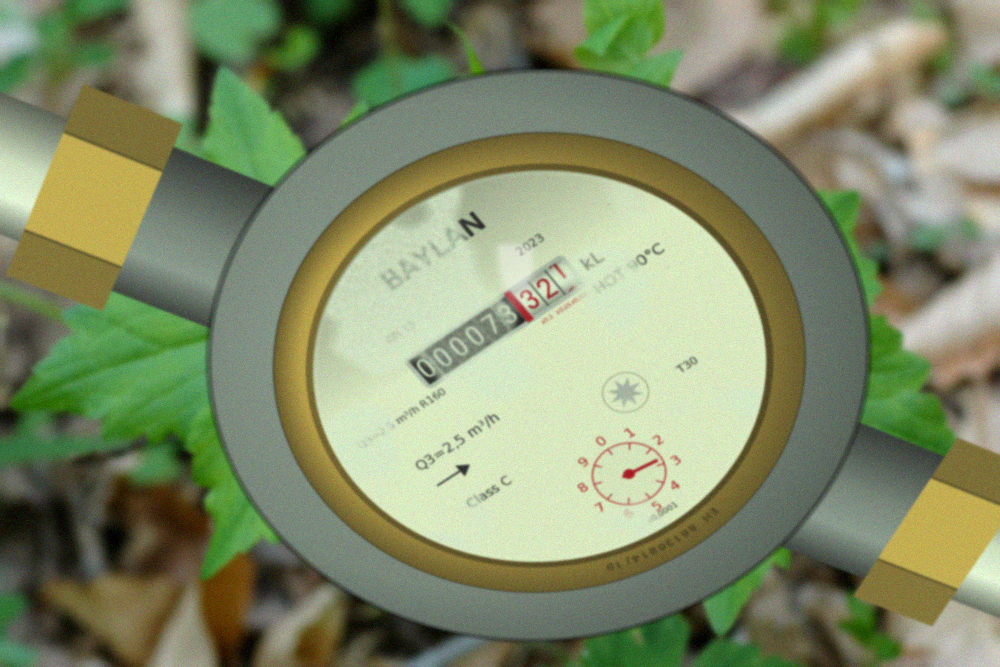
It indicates 73.3212 kL
